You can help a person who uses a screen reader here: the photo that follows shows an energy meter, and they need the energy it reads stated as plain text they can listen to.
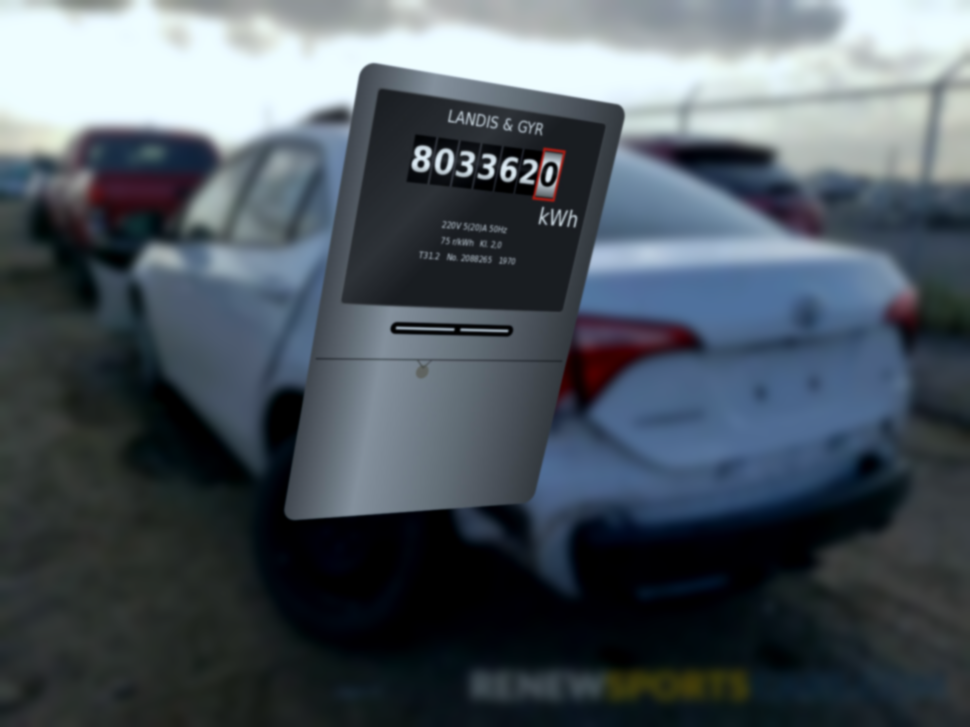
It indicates 803362.0 kWh
